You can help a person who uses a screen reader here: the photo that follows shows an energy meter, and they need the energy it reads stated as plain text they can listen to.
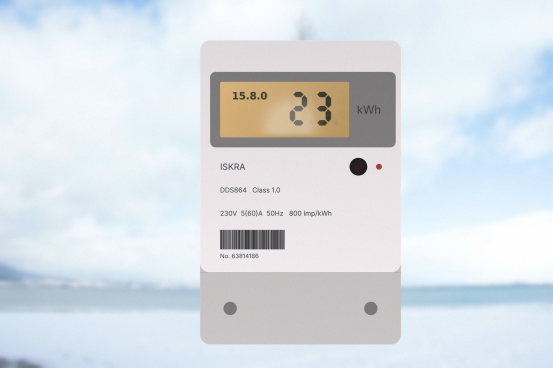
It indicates 23 kWh
